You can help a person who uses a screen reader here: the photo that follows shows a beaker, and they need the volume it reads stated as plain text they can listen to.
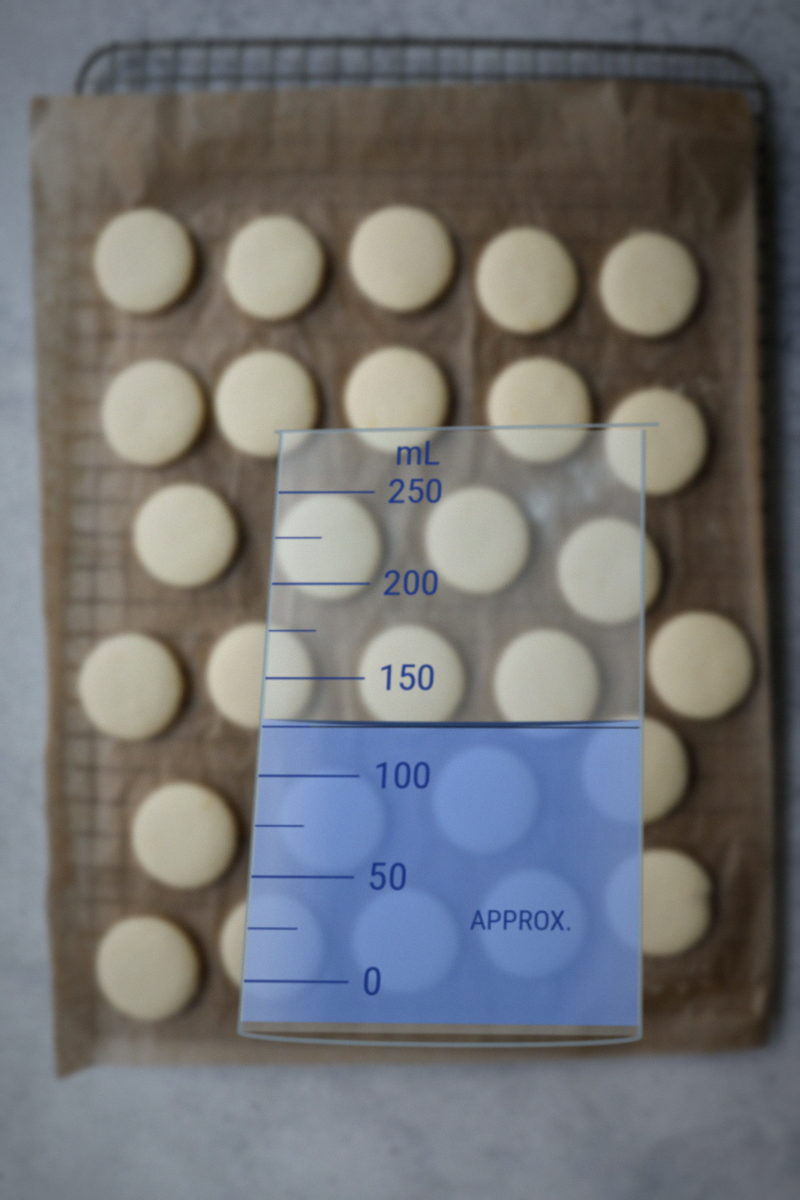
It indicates 125 mL
